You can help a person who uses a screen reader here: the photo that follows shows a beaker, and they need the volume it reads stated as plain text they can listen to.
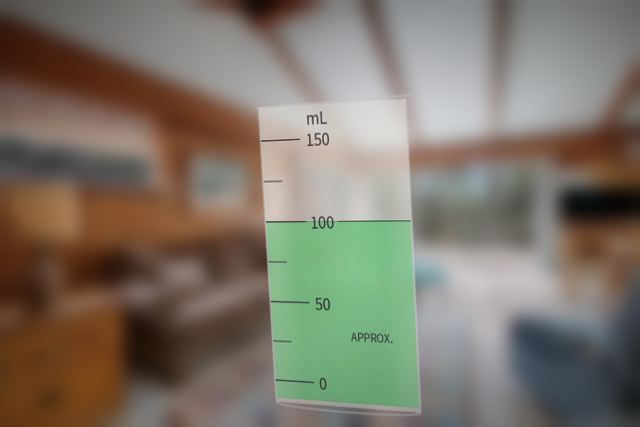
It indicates 100 mL
